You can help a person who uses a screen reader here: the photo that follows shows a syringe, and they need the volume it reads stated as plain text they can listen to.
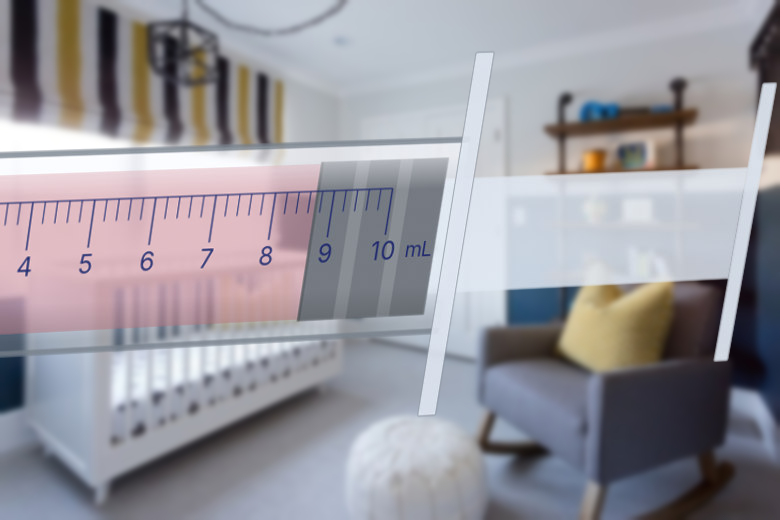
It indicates 8.7 mL
